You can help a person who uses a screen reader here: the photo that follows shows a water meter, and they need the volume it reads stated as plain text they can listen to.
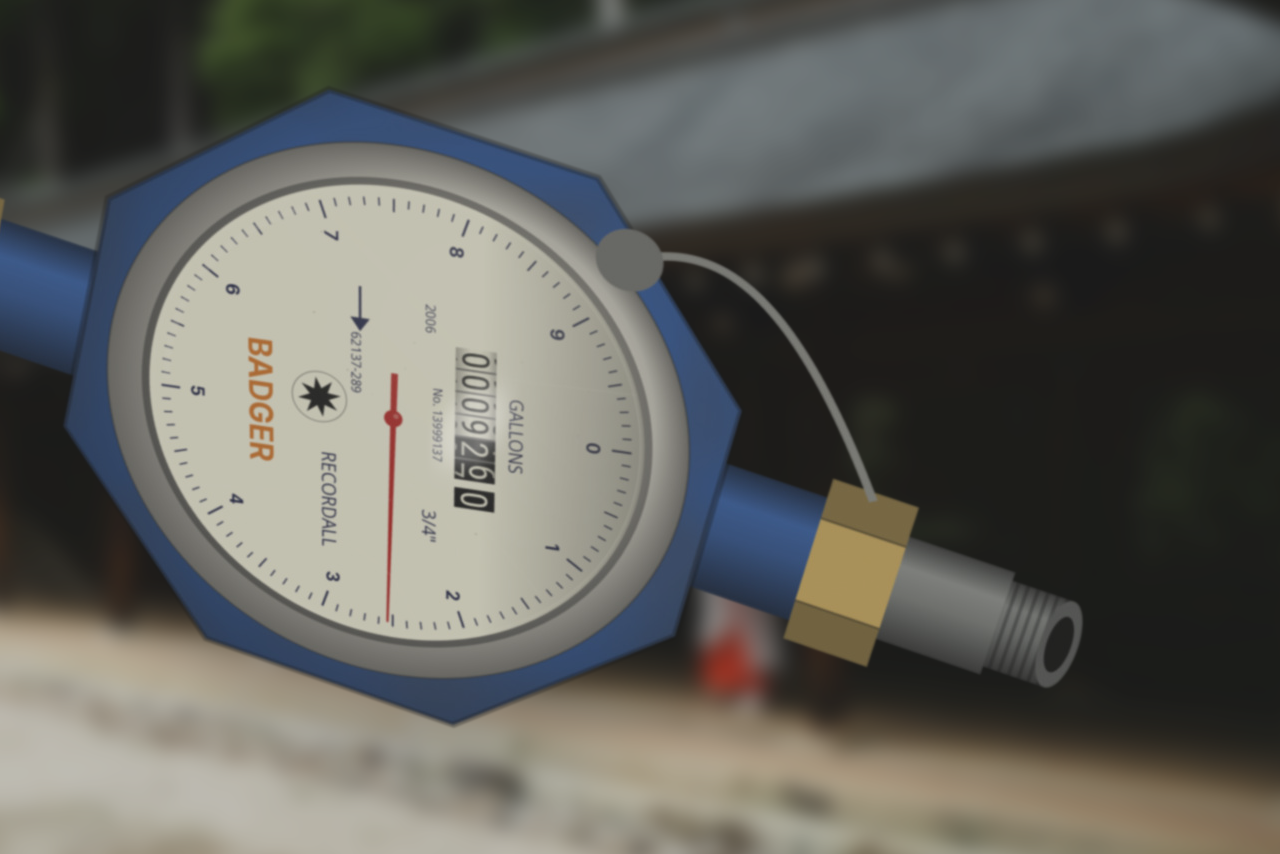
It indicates 9262.5 gal
